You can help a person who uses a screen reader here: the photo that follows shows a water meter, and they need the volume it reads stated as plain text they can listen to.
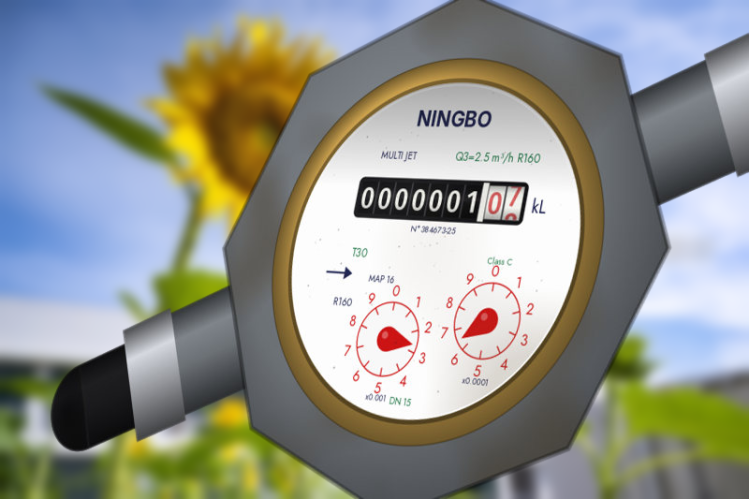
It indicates 1.0726 kL
